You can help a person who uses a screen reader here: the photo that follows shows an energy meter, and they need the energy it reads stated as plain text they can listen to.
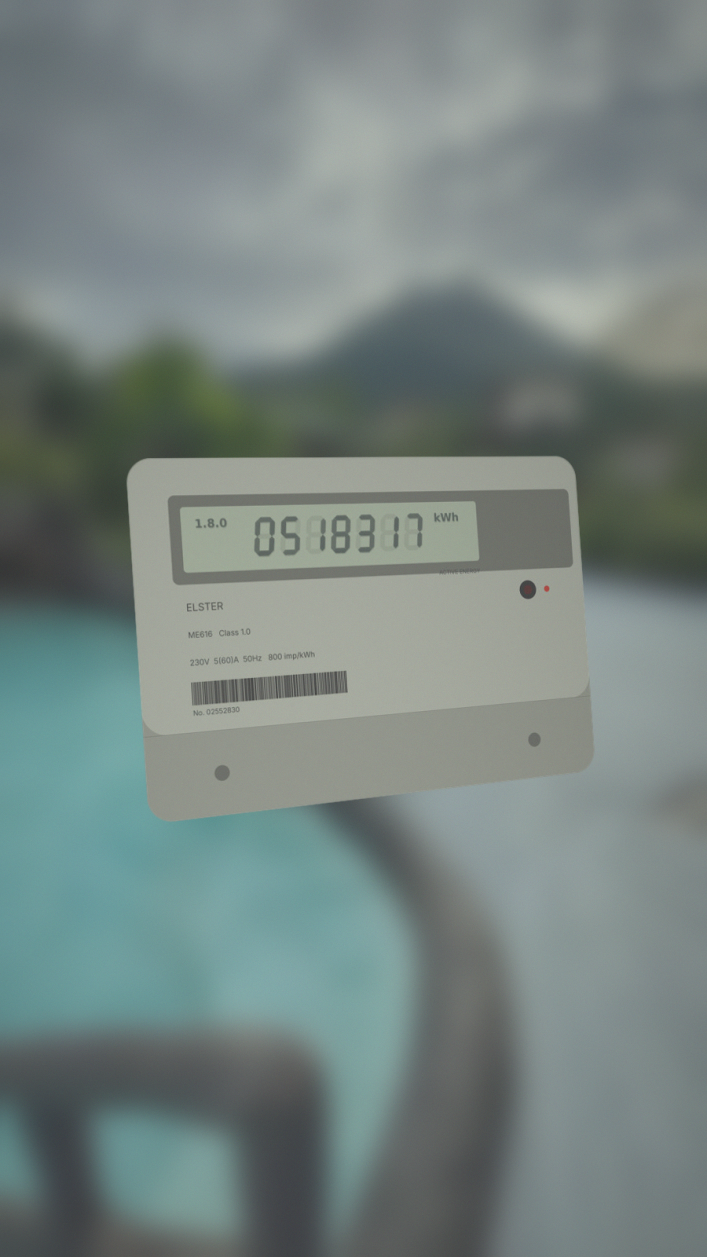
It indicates 518317 kWh
